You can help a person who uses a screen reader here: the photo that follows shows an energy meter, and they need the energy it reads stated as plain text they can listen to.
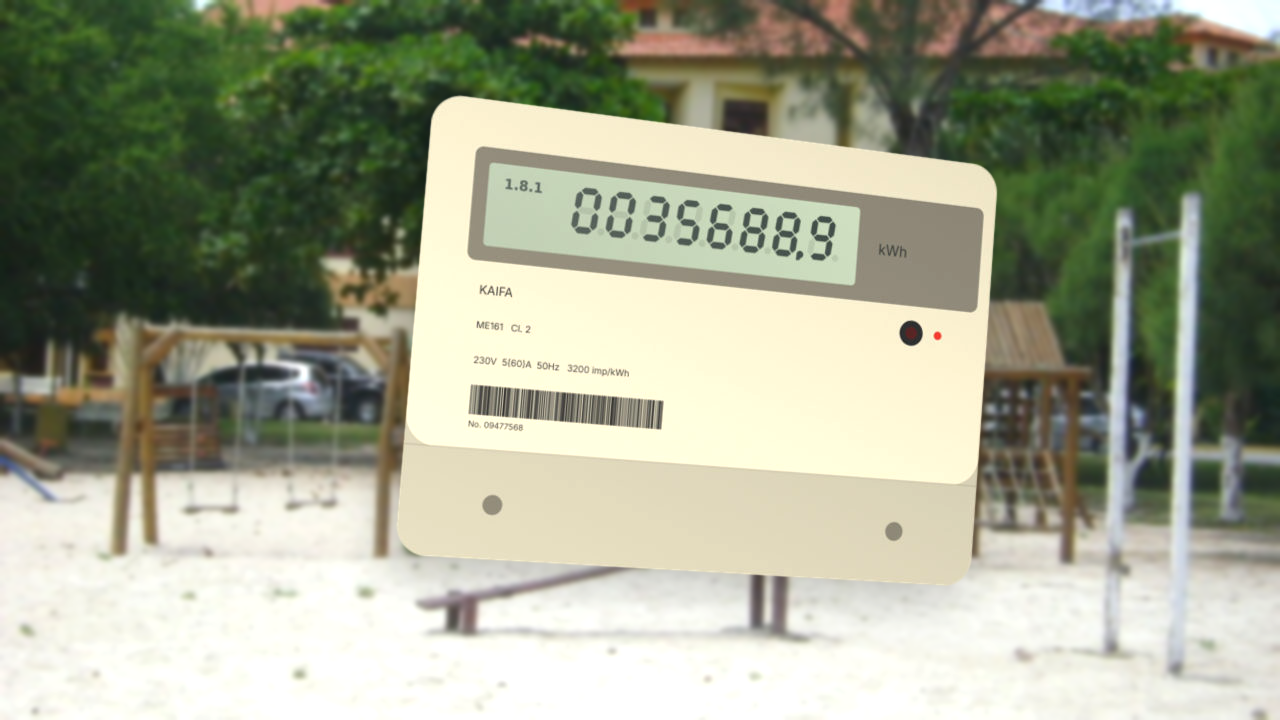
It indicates 35688.9 kWh
